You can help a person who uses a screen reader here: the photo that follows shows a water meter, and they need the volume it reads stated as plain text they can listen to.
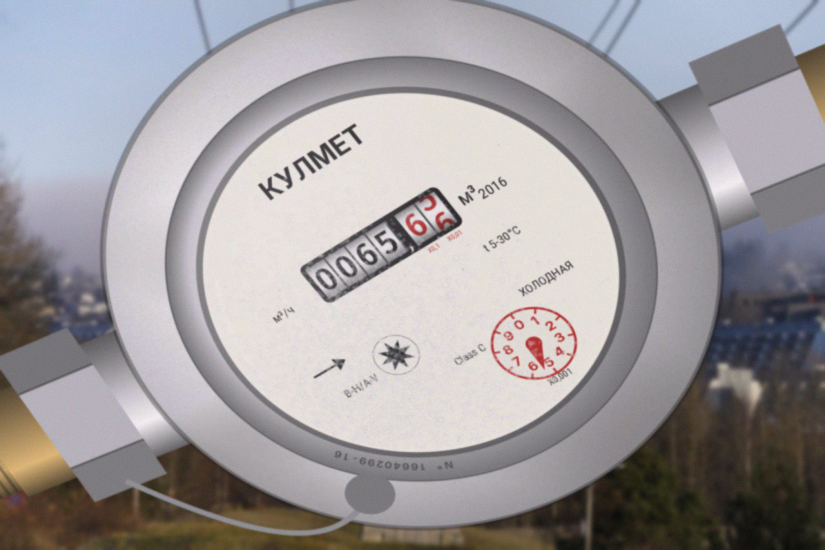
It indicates 65.655 m³
